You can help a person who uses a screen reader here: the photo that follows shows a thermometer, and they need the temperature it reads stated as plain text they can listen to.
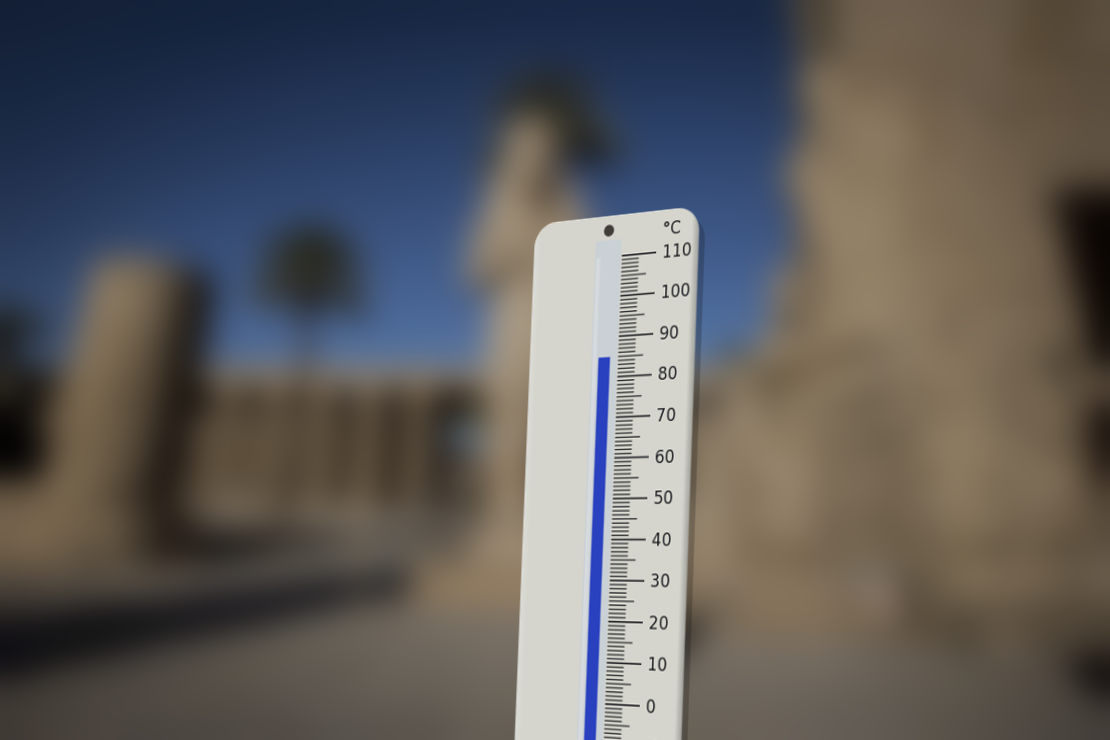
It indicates 85 °C
